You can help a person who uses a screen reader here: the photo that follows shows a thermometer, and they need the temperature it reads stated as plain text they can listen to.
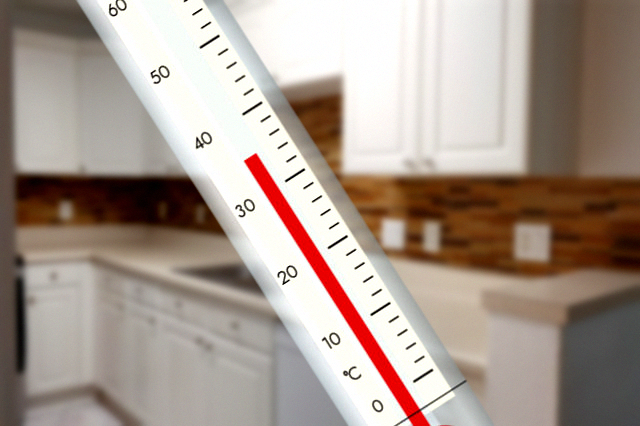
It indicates 35 °C
